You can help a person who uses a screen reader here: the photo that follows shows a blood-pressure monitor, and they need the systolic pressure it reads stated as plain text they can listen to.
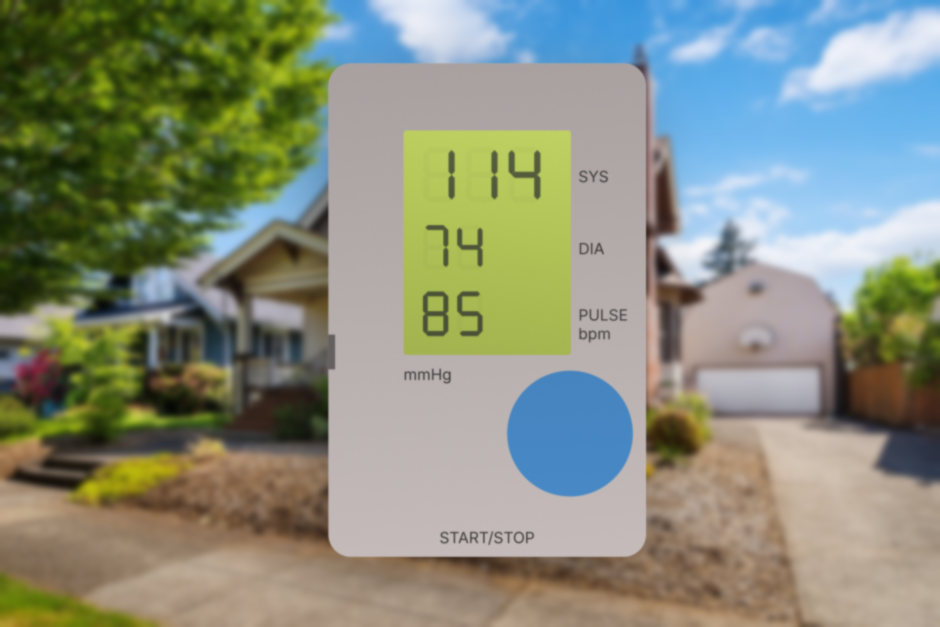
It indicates 114 mmHg
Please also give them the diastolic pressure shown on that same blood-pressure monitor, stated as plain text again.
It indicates 74 mmHg
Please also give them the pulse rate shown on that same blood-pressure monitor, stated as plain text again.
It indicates 85 bpm
